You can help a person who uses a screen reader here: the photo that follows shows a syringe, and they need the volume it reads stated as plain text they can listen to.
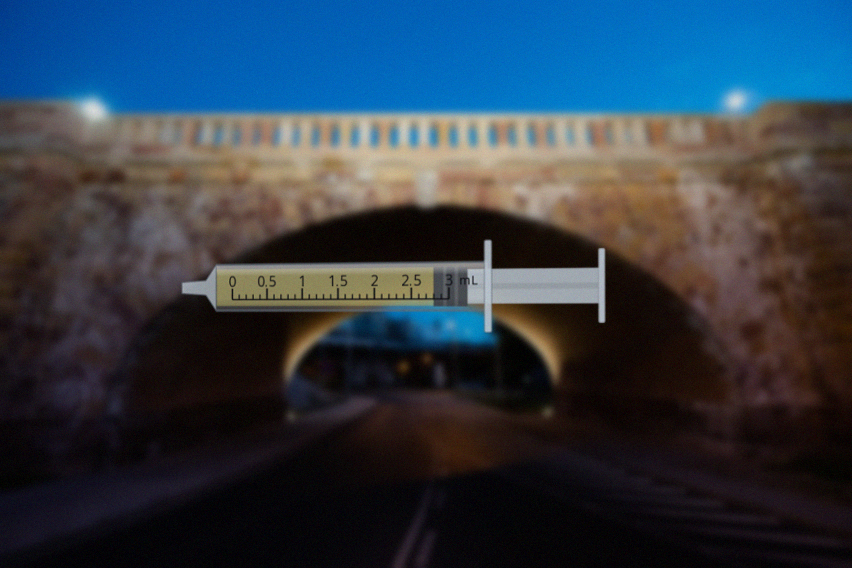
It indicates 2.8 mL
